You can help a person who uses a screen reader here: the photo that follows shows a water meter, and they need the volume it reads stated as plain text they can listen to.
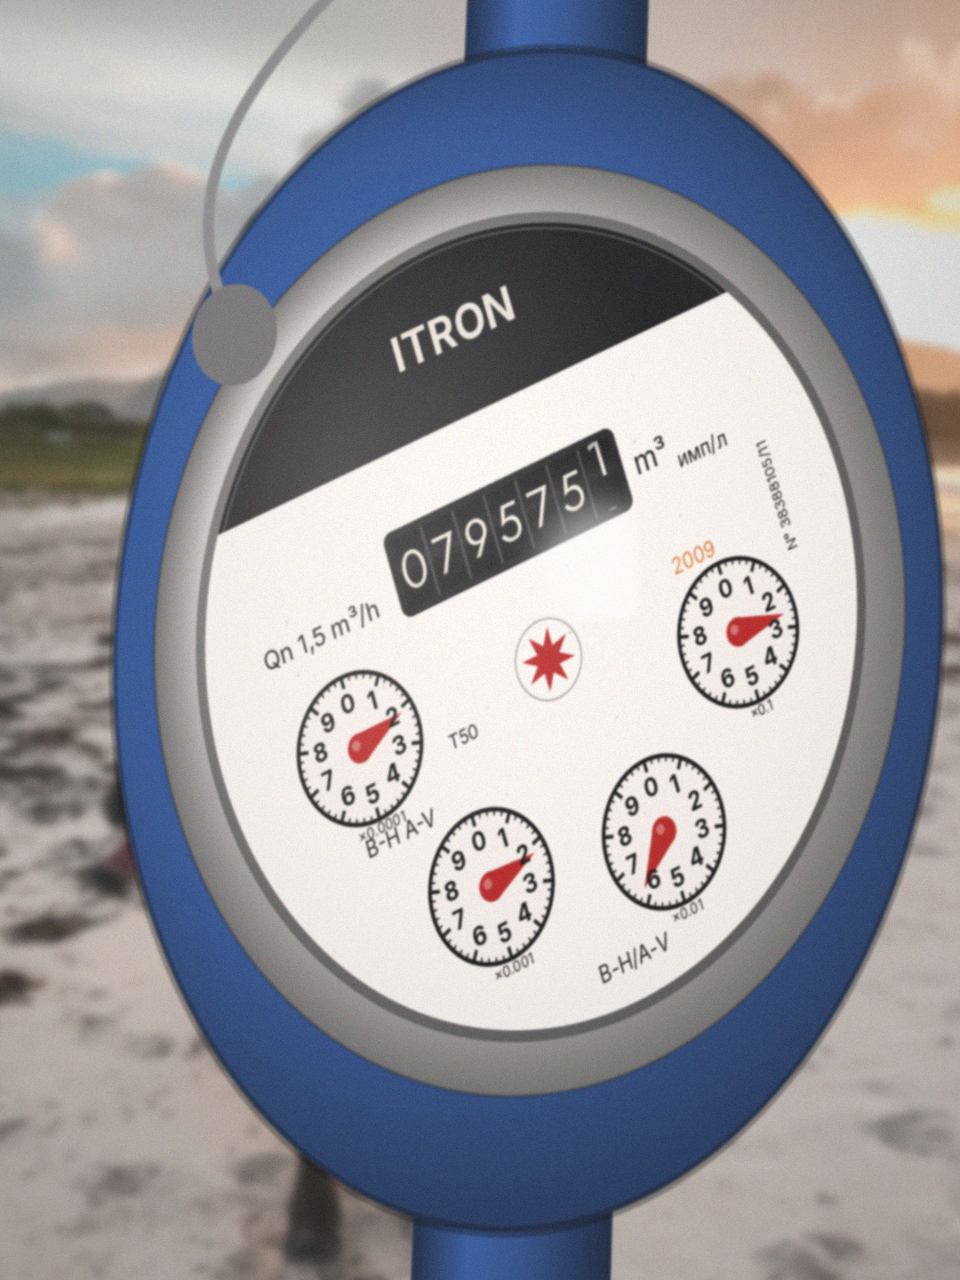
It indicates 795751.2622 m³
